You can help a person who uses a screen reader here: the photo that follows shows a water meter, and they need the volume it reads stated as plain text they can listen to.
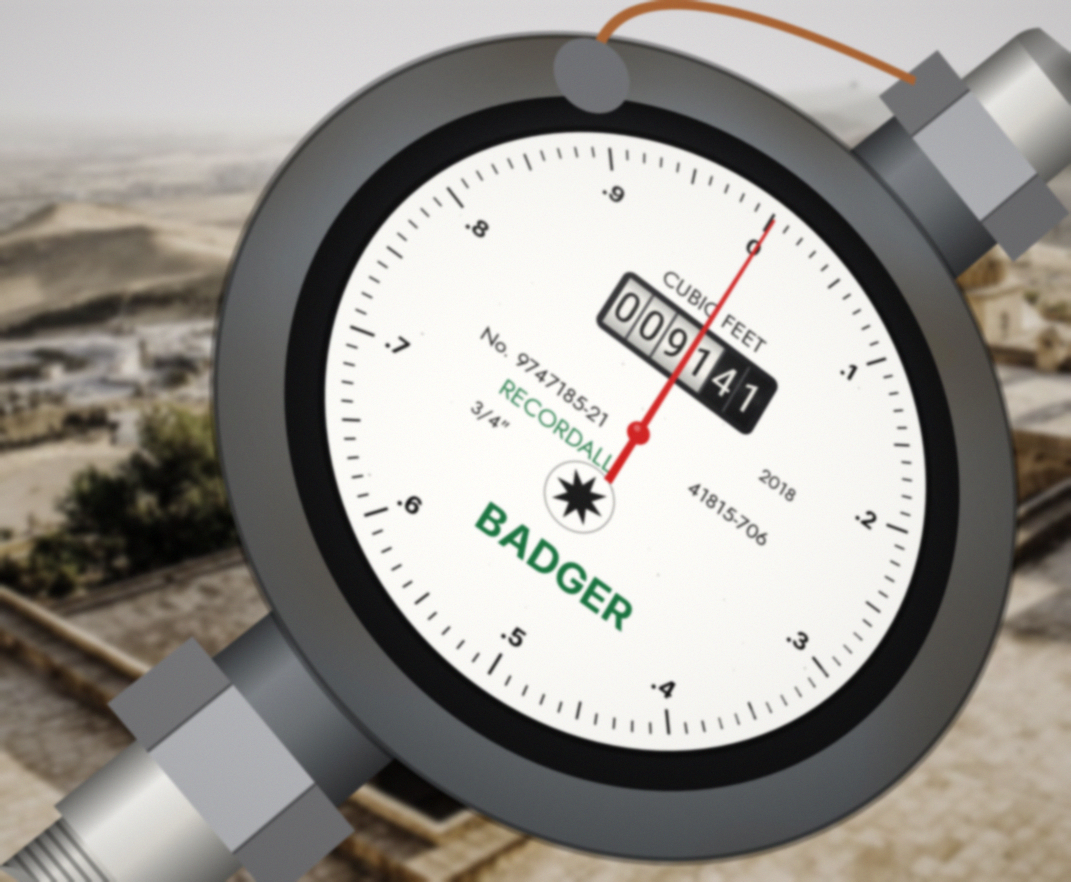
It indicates 9141.00 ft³
